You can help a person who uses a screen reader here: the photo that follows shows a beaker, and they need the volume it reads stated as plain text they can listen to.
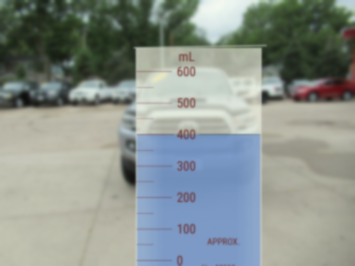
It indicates 400 mL
